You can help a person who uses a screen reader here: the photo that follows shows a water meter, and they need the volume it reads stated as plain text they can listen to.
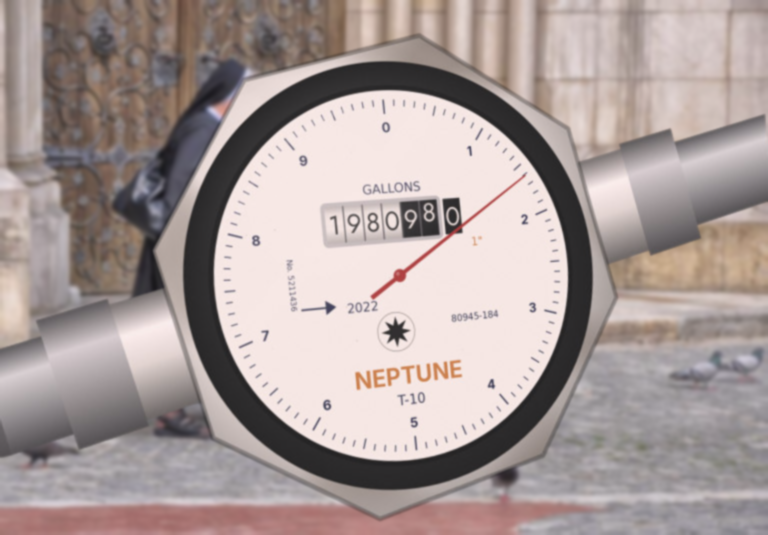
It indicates 1980981.6 gal
